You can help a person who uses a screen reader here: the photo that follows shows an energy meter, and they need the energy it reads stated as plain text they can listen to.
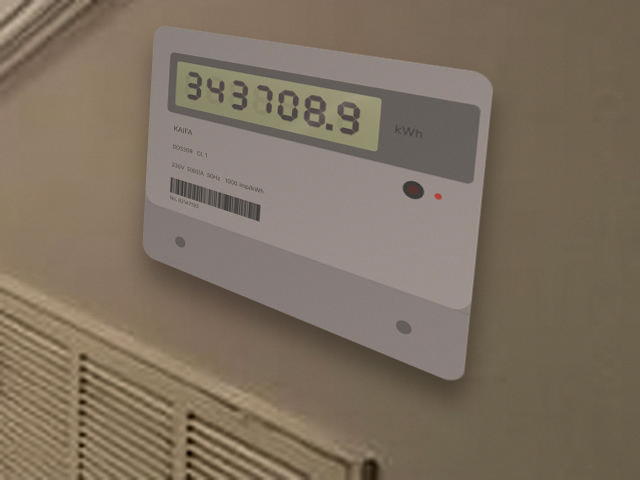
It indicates 343708.9 kWh
